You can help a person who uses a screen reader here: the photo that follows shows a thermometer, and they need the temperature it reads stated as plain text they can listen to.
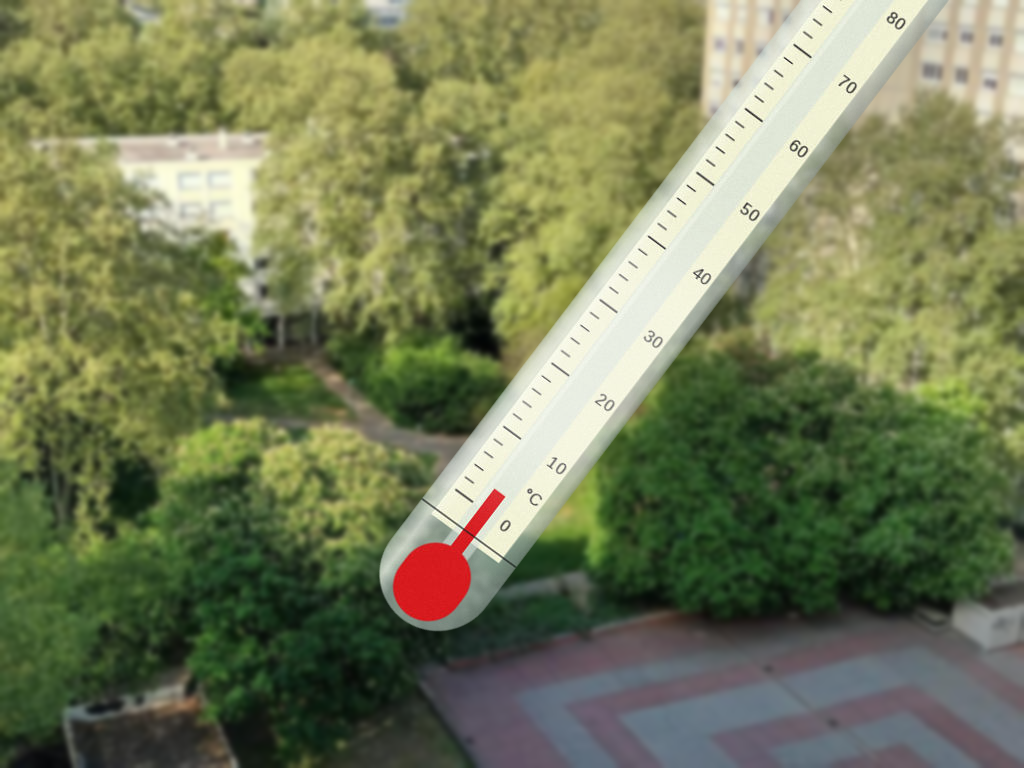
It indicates 3 °C
